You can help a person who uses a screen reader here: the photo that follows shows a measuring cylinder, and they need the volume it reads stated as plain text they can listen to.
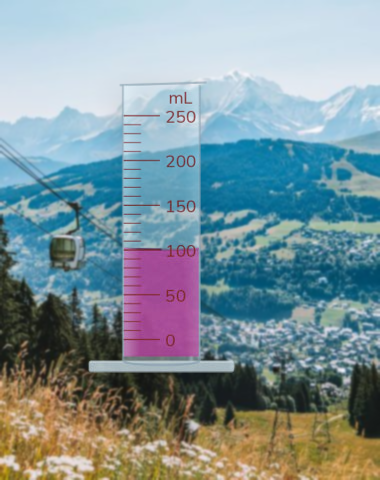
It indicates 100 mL
